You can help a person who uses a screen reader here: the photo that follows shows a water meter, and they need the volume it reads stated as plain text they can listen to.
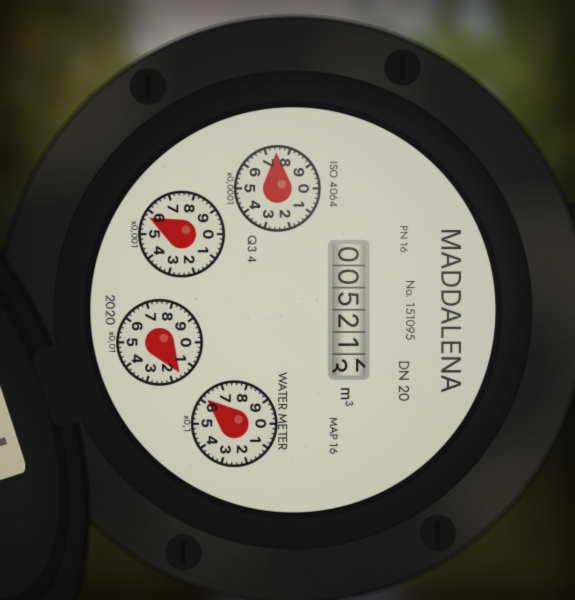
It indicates 5212.6157 m³
